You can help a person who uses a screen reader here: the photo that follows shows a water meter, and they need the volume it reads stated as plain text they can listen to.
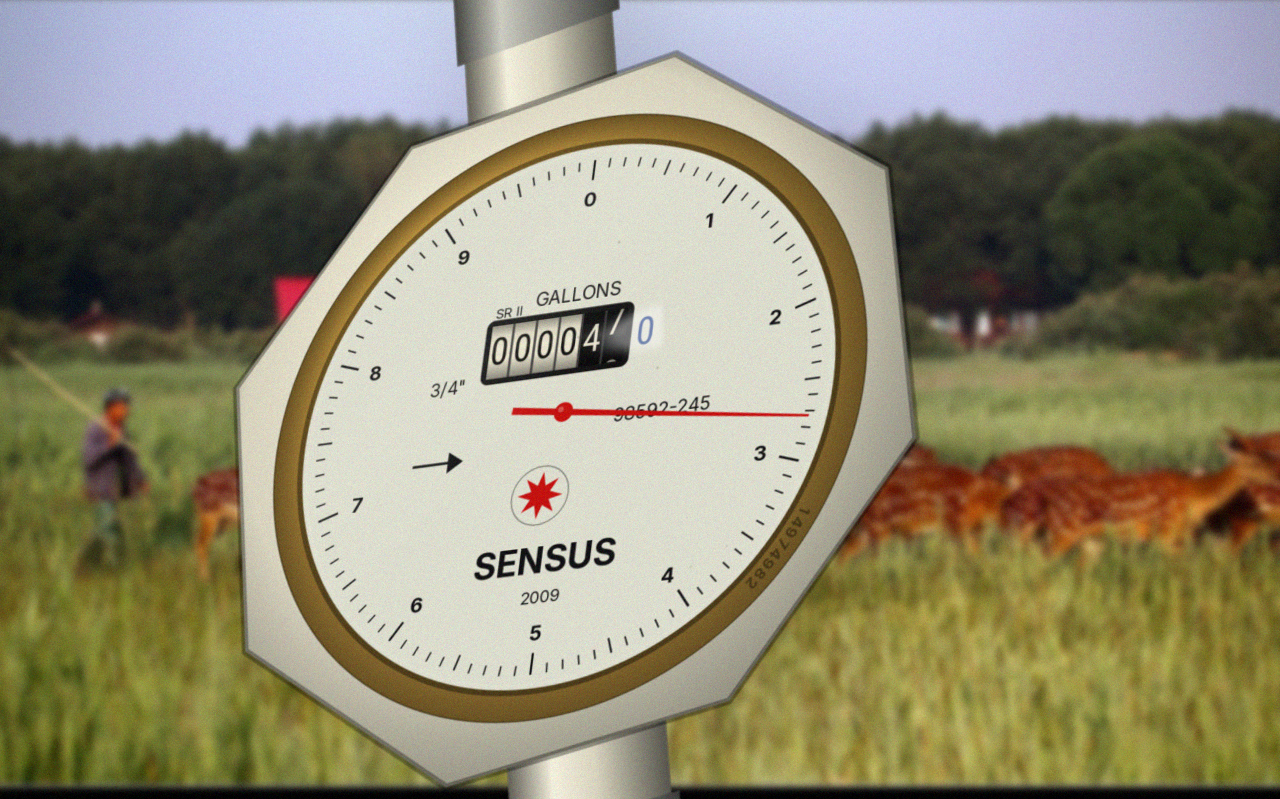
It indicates 472.7 gal
